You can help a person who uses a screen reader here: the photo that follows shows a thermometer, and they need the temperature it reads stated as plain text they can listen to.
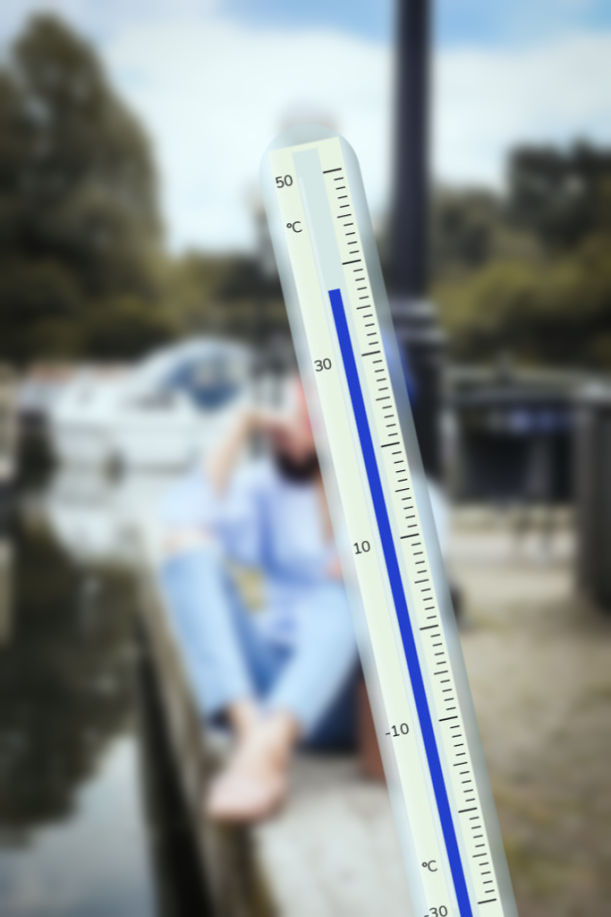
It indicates 37.5 °C
